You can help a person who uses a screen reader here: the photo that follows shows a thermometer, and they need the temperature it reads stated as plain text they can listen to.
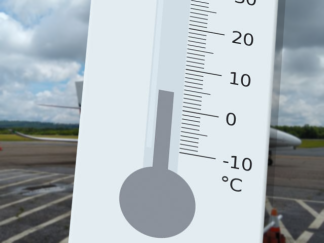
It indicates 4 °C
